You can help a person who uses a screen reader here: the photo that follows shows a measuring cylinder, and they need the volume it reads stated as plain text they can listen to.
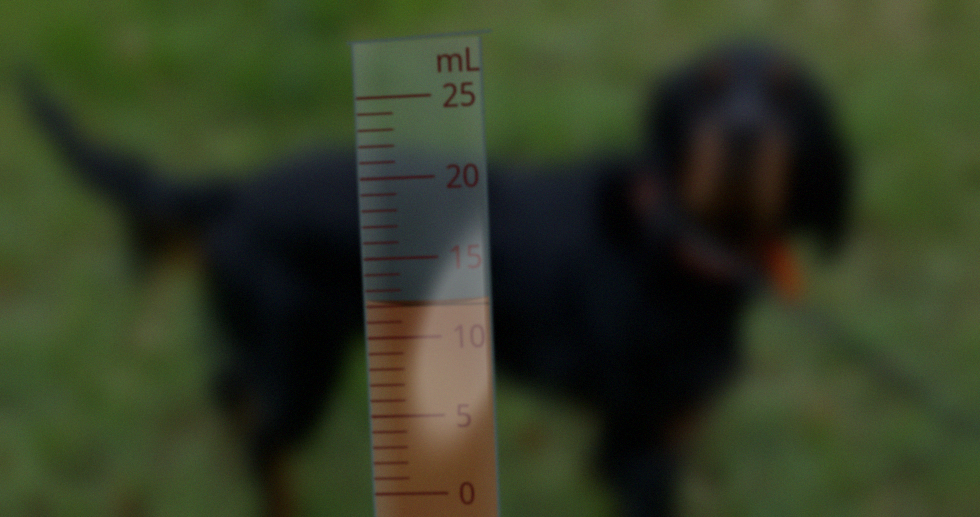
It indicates 12 mL
